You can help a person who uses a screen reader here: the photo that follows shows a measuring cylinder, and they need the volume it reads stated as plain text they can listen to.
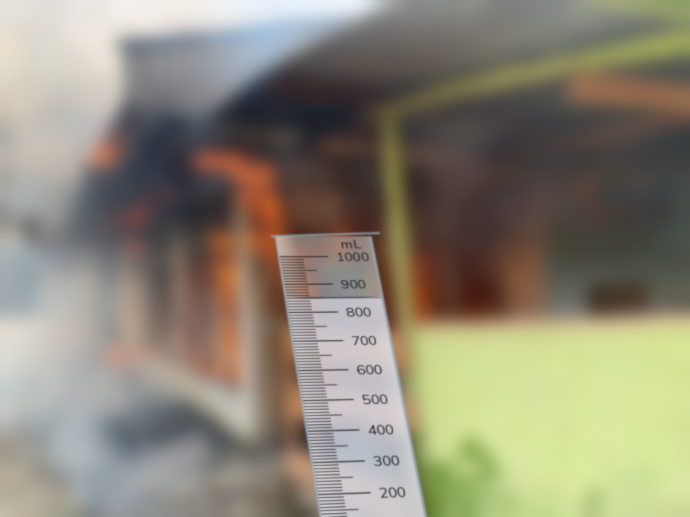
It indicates 850 mL
